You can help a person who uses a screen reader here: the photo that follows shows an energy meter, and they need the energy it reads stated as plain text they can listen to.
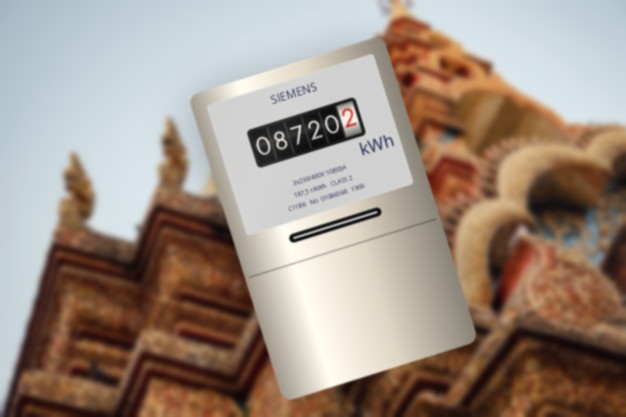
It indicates 8720.2 kWh
